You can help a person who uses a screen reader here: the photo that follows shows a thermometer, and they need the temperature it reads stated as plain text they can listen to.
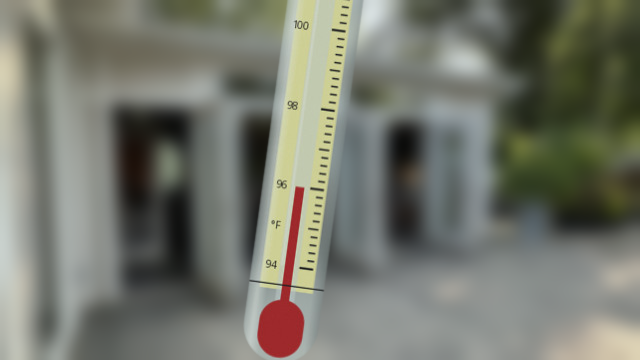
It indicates 96 °F
